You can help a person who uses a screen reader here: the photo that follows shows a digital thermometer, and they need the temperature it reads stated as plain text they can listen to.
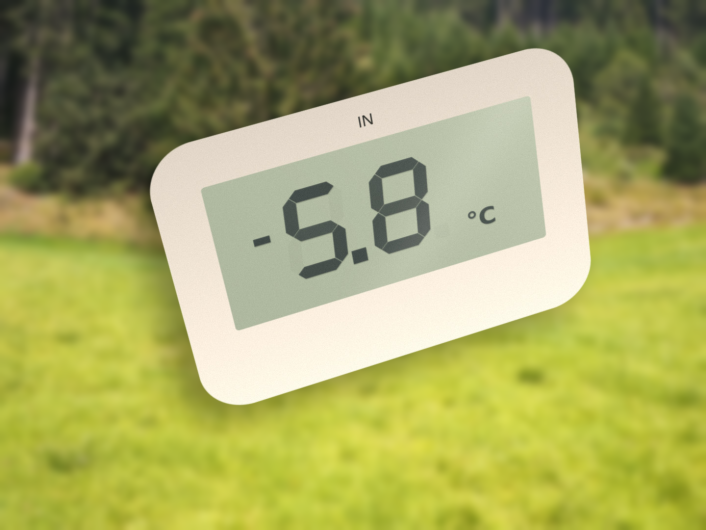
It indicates -5.8 °C
